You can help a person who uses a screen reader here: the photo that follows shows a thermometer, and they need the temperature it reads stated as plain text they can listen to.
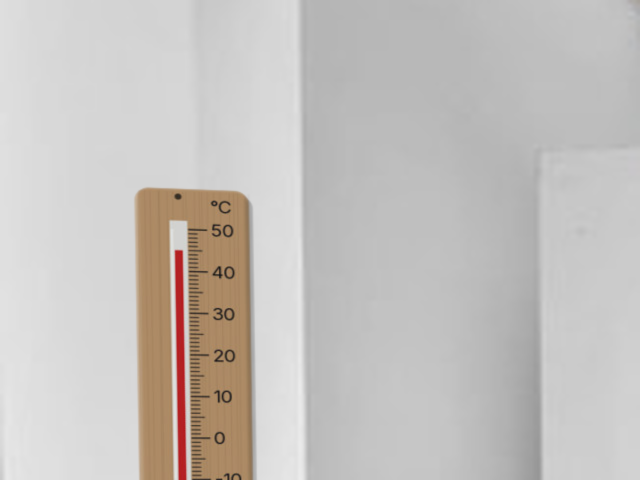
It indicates 45 °C
